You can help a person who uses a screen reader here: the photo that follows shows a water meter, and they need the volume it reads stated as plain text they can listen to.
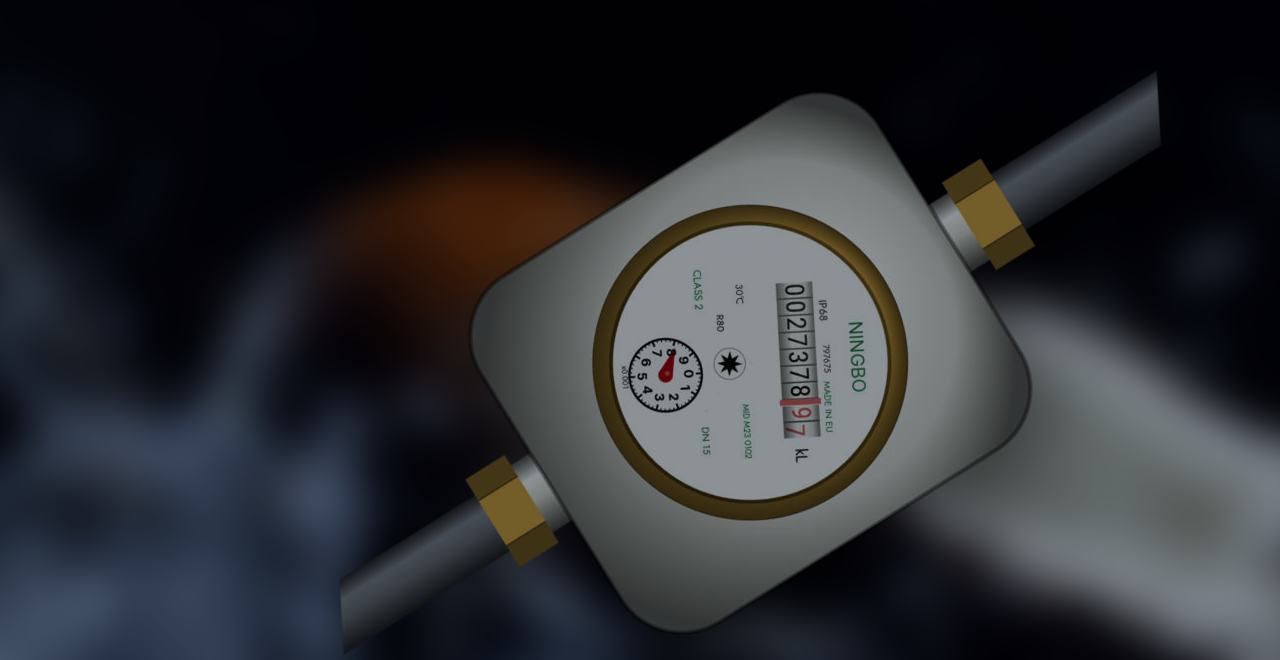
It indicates 27378.968 kL
